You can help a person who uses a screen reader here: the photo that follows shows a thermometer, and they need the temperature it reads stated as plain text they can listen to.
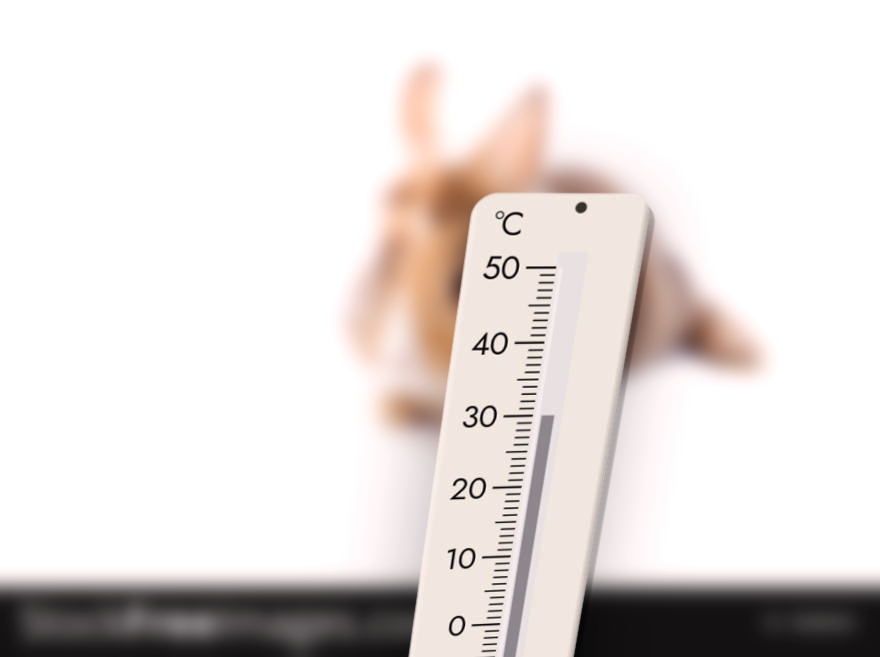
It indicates 30 °C
